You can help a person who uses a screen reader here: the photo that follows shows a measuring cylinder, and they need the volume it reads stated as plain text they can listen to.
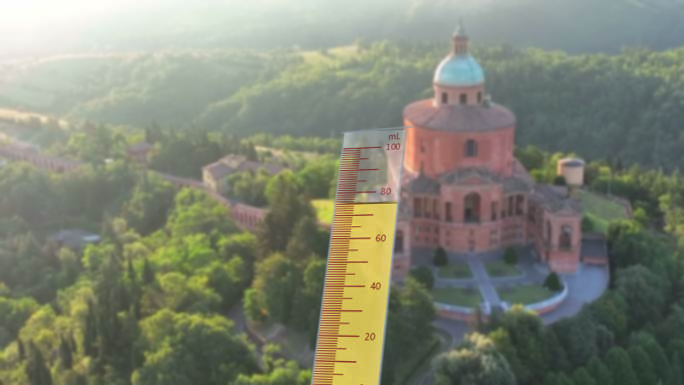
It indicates 75 mL
